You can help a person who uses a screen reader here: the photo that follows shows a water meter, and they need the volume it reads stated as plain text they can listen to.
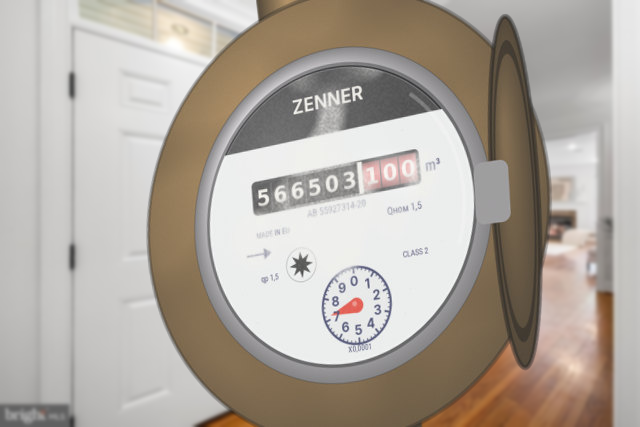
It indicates 566503.1007 m³
